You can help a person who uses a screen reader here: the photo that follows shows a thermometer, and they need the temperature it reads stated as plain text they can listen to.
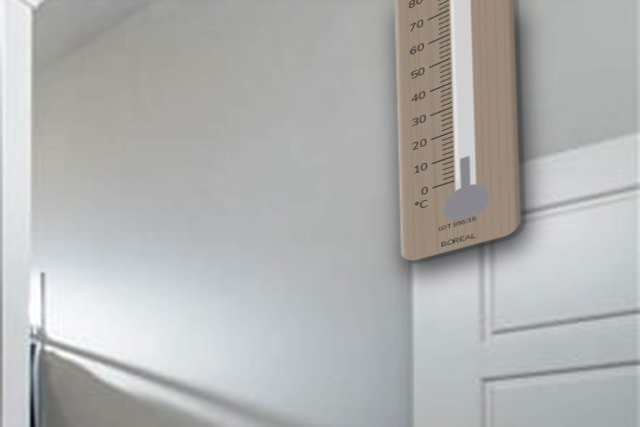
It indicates 8 °C
